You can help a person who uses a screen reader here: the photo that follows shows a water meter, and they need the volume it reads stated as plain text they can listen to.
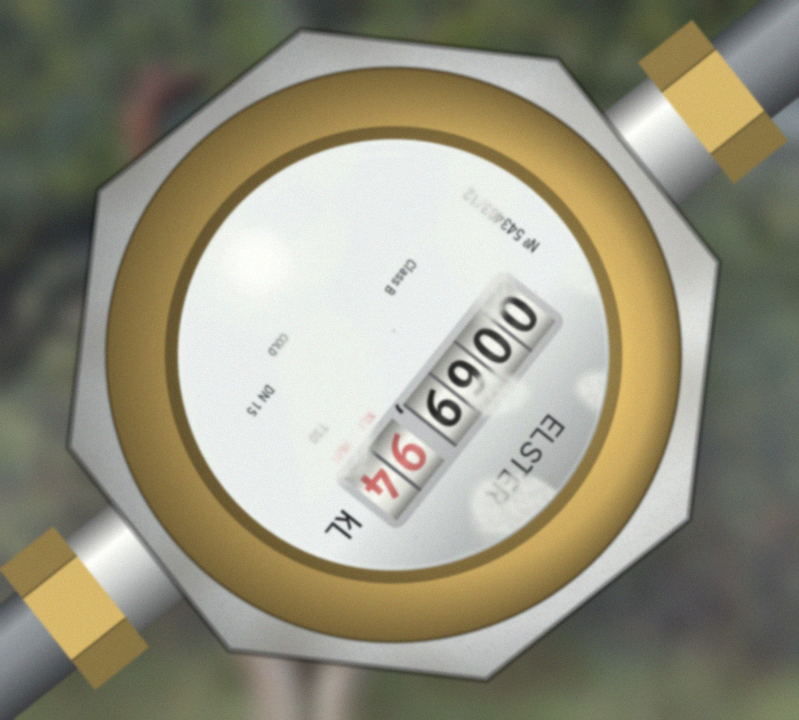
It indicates 69.94 kL
